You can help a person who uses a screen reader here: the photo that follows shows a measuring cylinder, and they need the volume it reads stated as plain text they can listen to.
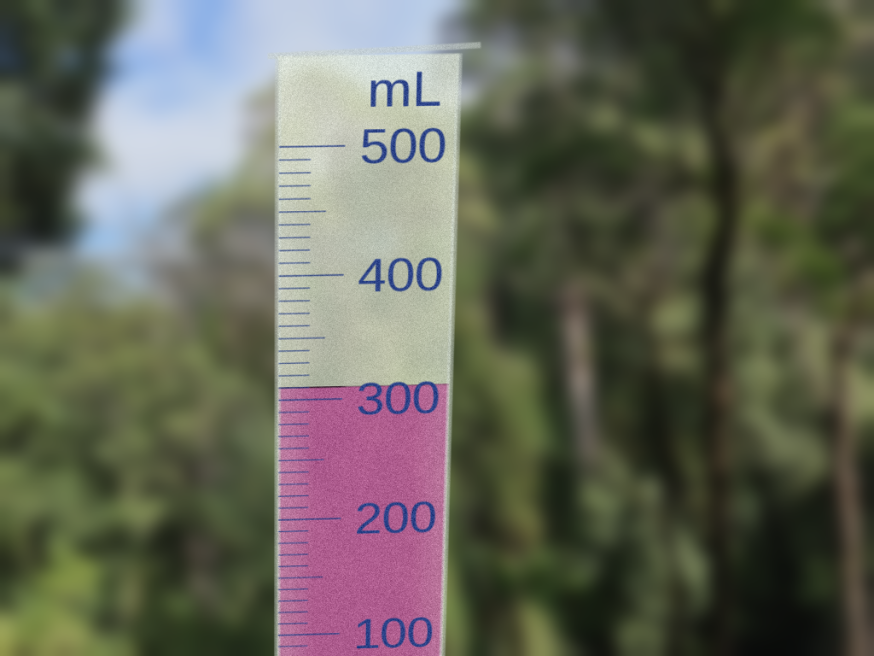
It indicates 310 mL
